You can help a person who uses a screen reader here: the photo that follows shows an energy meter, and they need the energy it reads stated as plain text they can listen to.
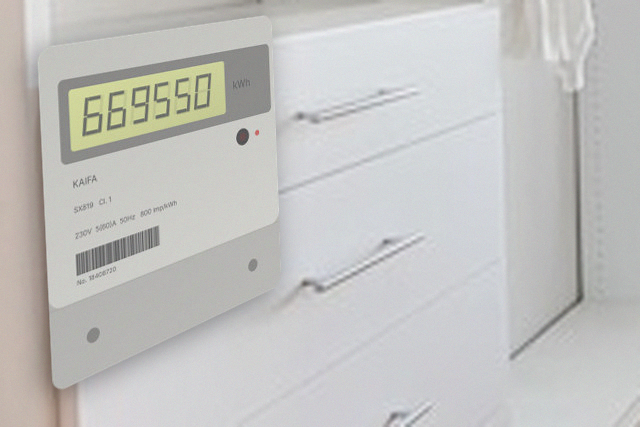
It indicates 669550 kWh
